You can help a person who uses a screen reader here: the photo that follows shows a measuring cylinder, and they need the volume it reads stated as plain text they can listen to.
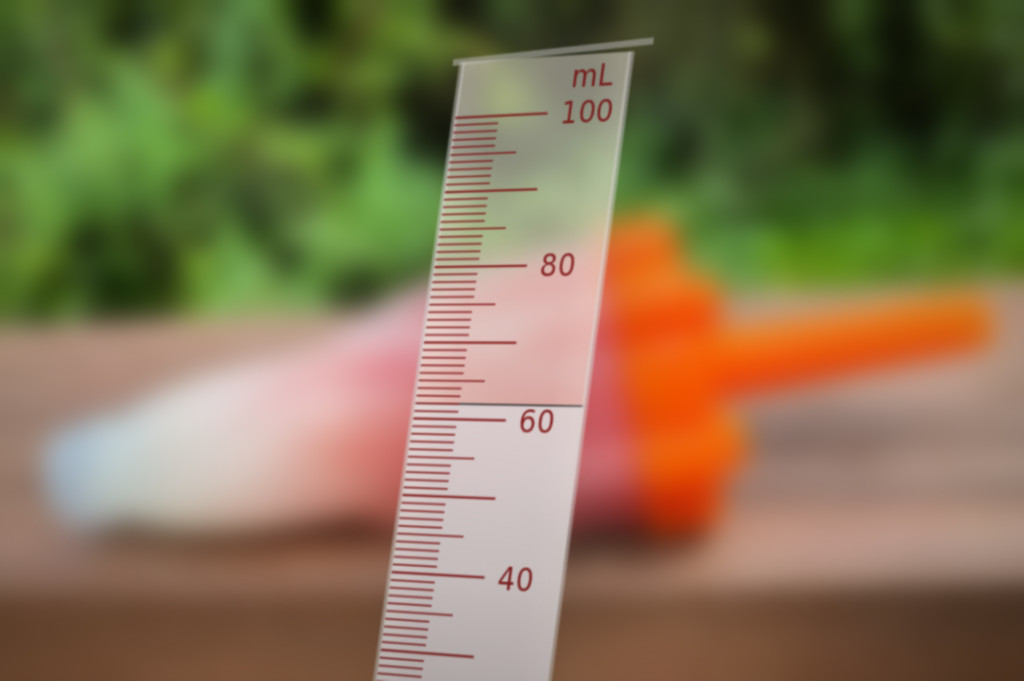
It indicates 62 mL
